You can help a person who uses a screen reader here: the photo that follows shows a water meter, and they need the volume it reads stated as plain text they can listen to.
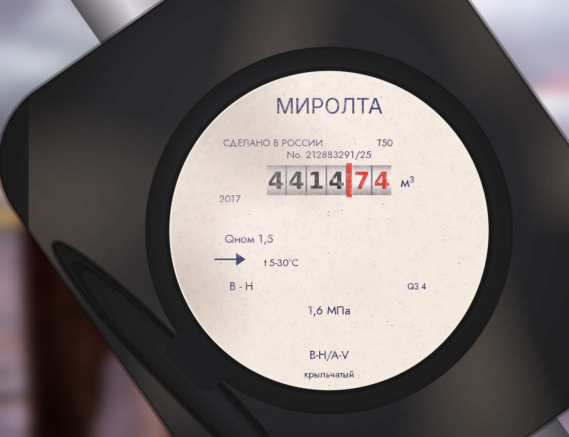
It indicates 4414.74 m³
